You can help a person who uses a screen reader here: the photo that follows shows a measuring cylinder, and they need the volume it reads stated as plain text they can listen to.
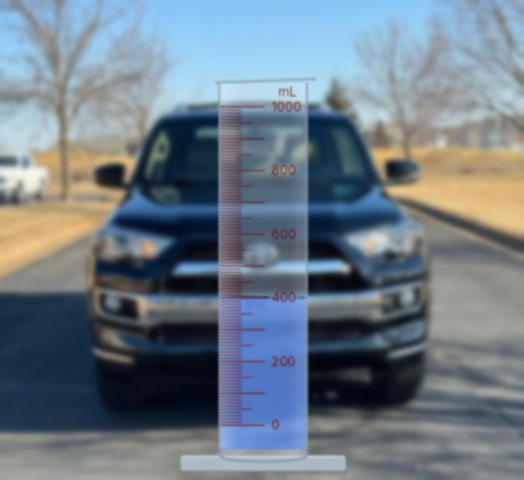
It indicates 400 mL
